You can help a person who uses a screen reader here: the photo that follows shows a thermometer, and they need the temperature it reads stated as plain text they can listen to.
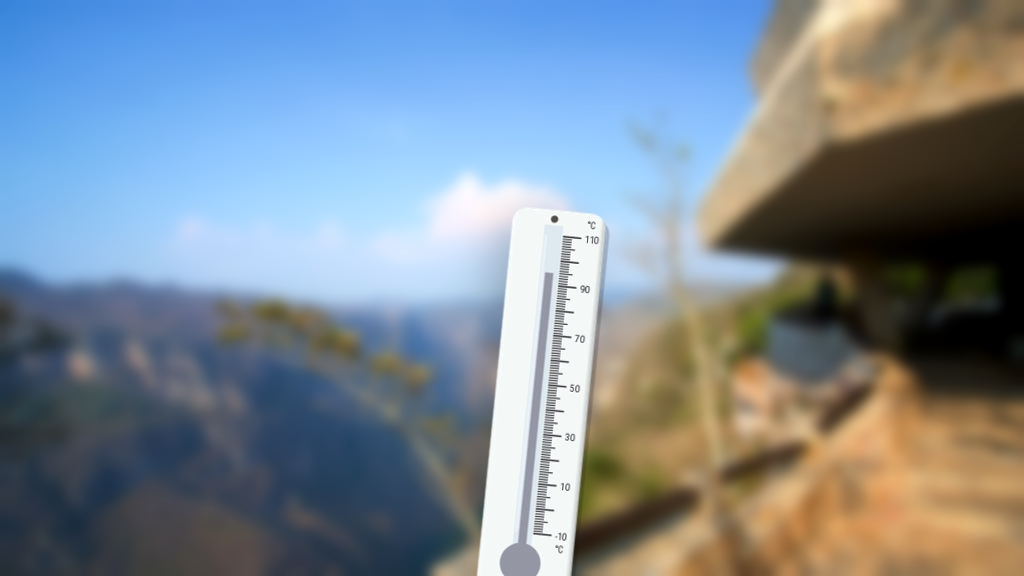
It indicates 95 °C
